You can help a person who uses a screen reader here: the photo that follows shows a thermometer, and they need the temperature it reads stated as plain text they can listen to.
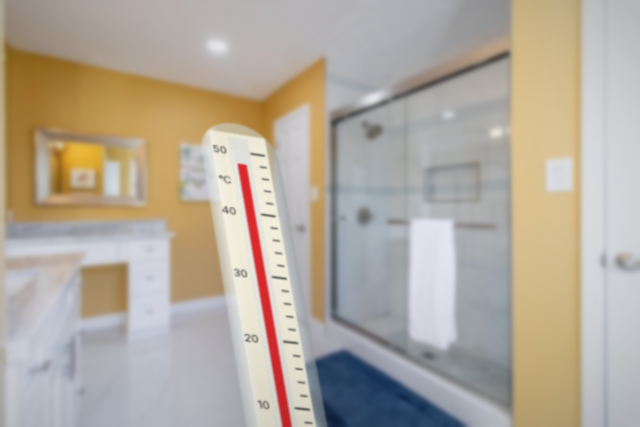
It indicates 48 °C
